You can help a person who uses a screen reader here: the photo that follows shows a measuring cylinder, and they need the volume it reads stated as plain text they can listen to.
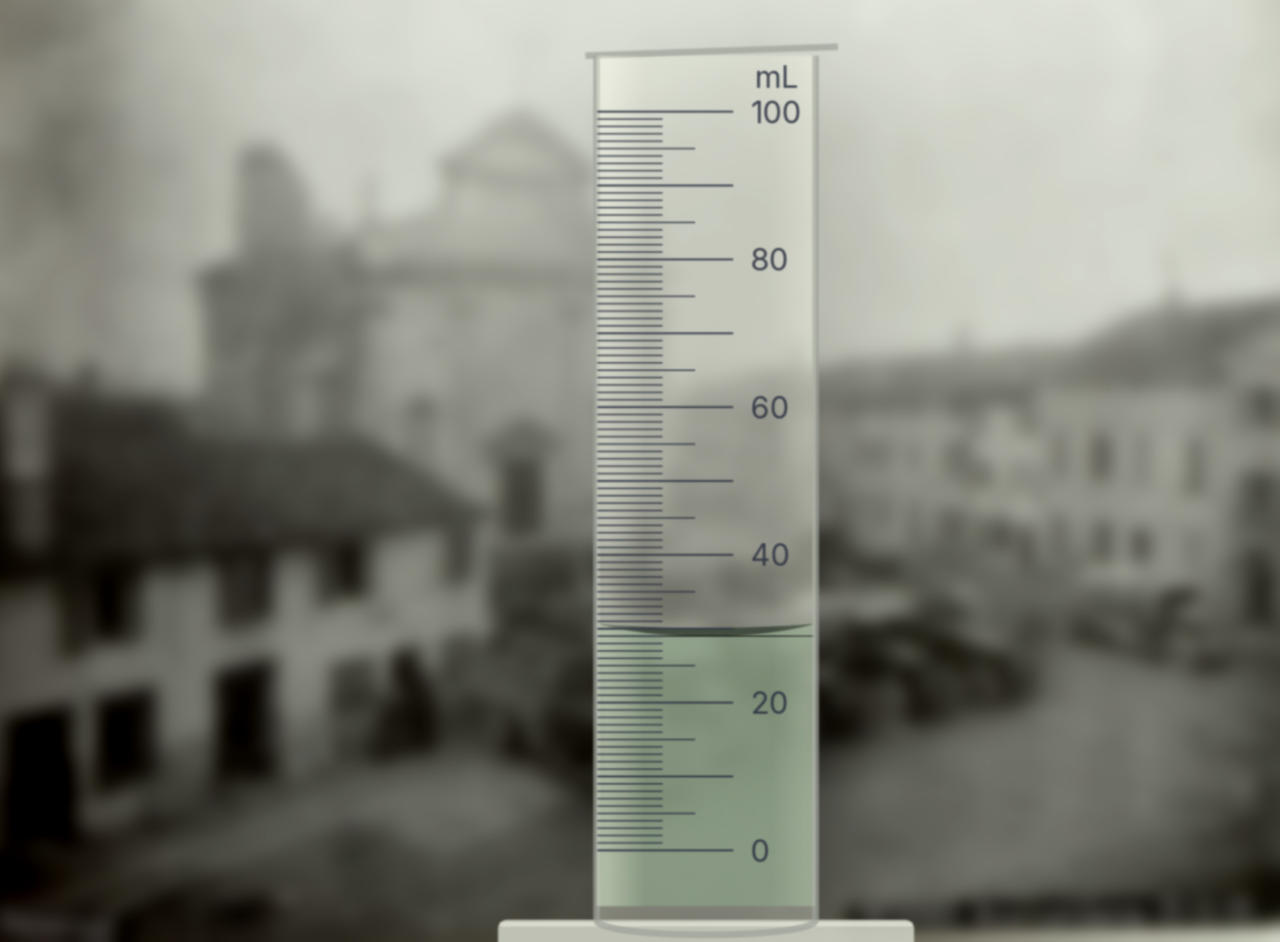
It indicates 29 mL
